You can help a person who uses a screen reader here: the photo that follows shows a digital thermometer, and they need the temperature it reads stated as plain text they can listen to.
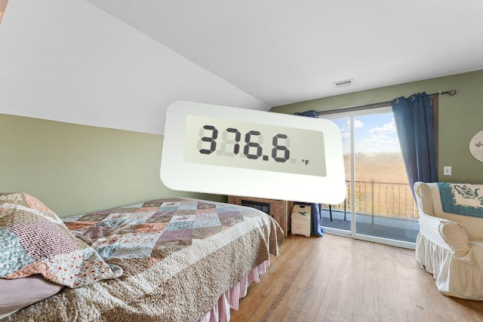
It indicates 376.6 °F
